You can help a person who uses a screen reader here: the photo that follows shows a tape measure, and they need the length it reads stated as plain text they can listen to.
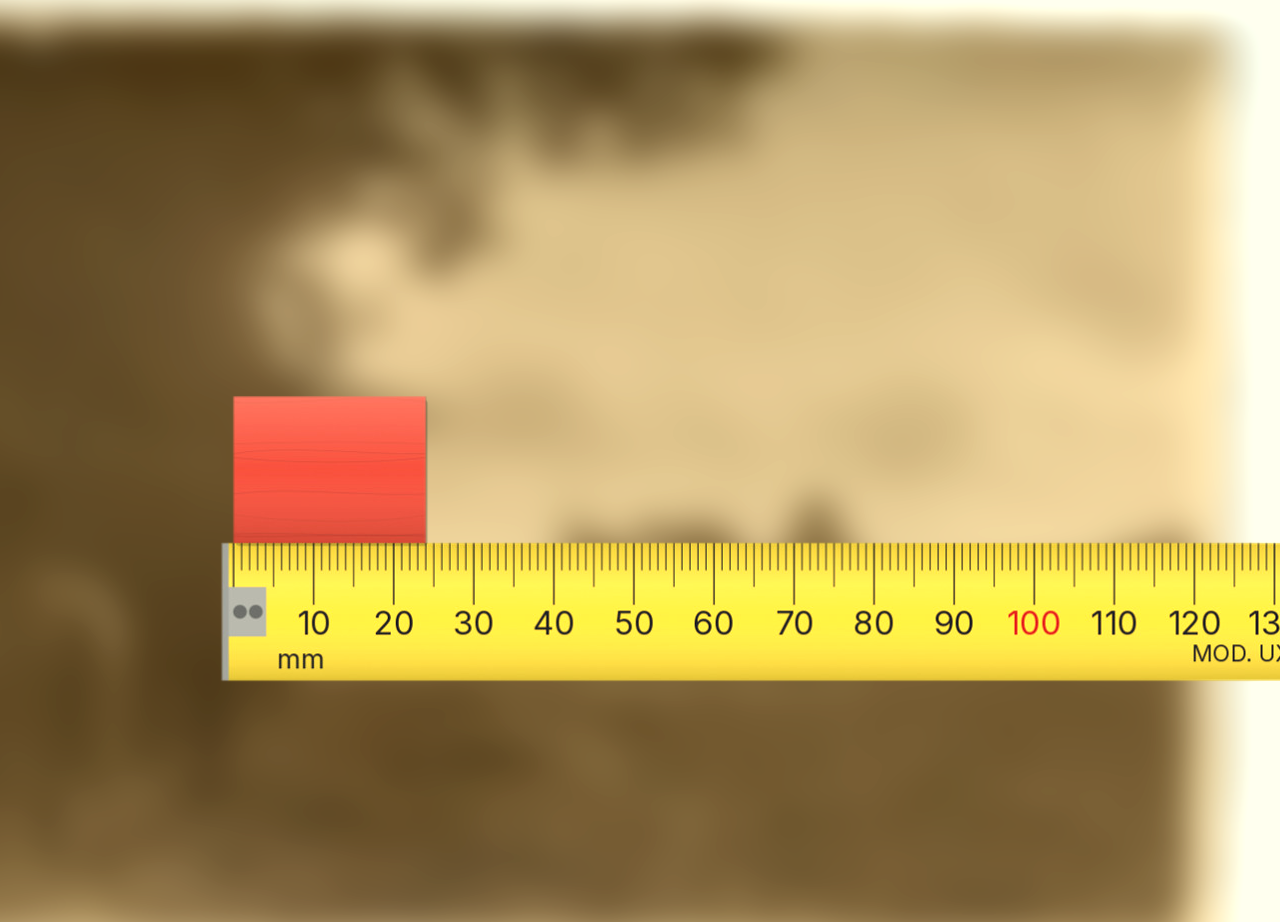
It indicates 24 mm
